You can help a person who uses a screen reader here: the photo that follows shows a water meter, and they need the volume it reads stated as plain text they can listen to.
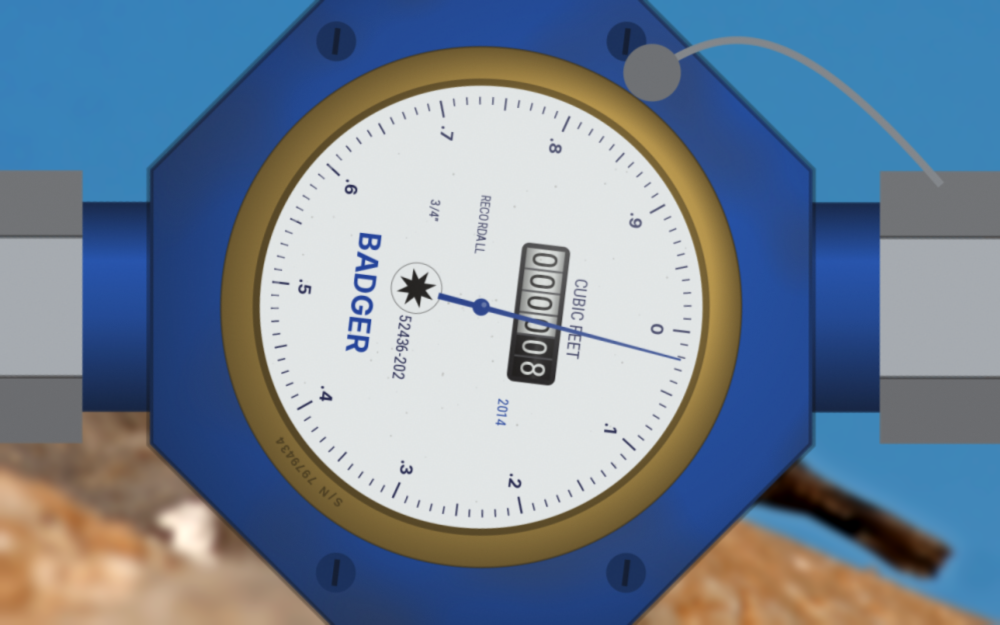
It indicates 8.02 ft³
